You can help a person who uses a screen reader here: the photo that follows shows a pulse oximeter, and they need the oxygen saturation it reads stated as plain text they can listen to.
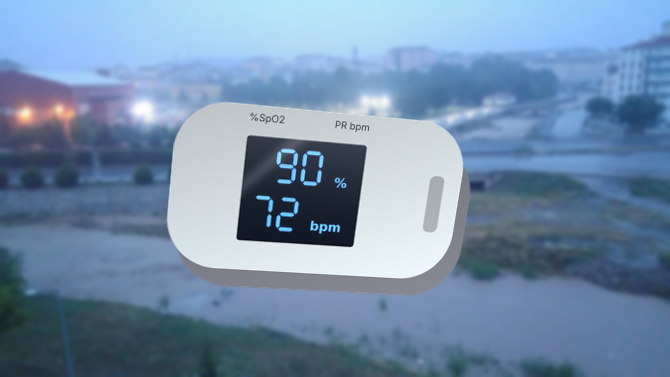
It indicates 90 %
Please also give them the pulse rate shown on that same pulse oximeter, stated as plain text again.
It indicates 72 bpm
